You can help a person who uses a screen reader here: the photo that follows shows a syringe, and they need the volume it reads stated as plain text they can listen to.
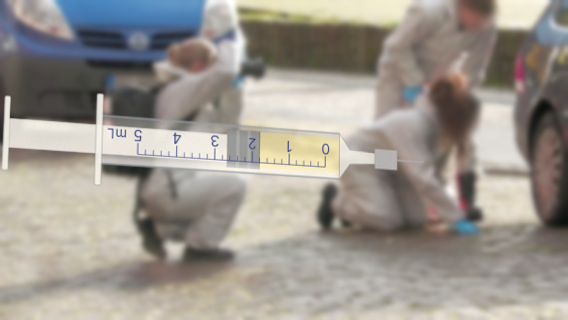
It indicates 1.8 mL
